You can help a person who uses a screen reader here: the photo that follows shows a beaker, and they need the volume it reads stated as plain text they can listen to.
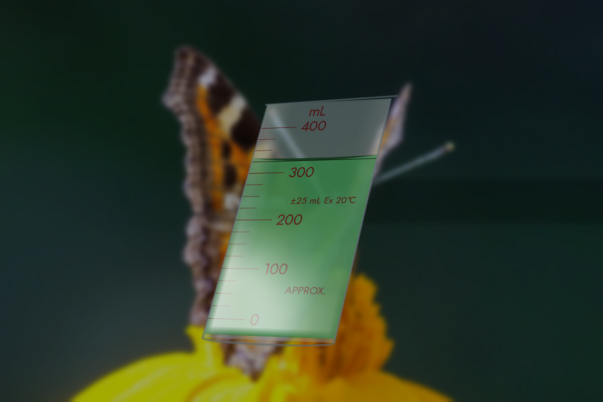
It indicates 325 mL
